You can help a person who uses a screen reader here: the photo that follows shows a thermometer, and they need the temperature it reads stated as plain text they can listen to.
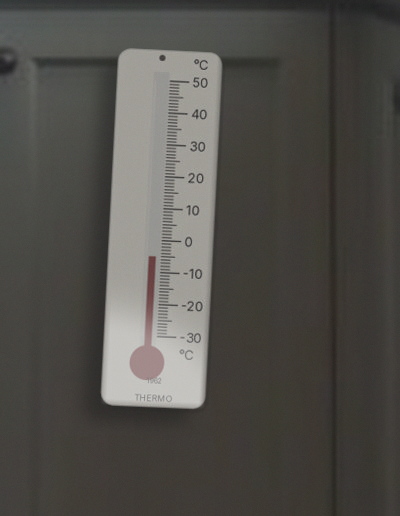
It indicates -5 °C
